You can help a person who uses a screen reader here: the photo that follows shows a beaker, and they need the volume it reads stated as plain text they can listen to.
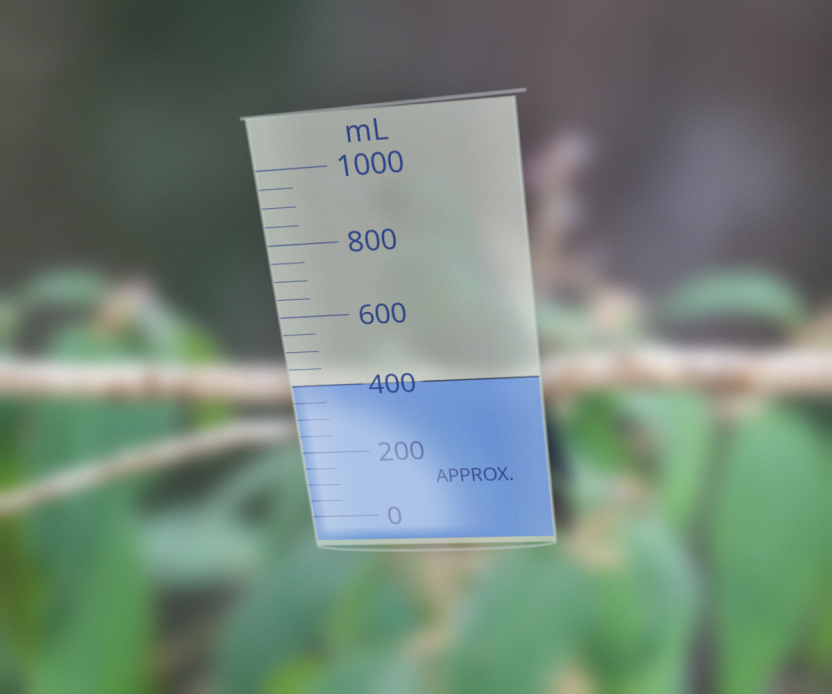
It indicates 400 mL
